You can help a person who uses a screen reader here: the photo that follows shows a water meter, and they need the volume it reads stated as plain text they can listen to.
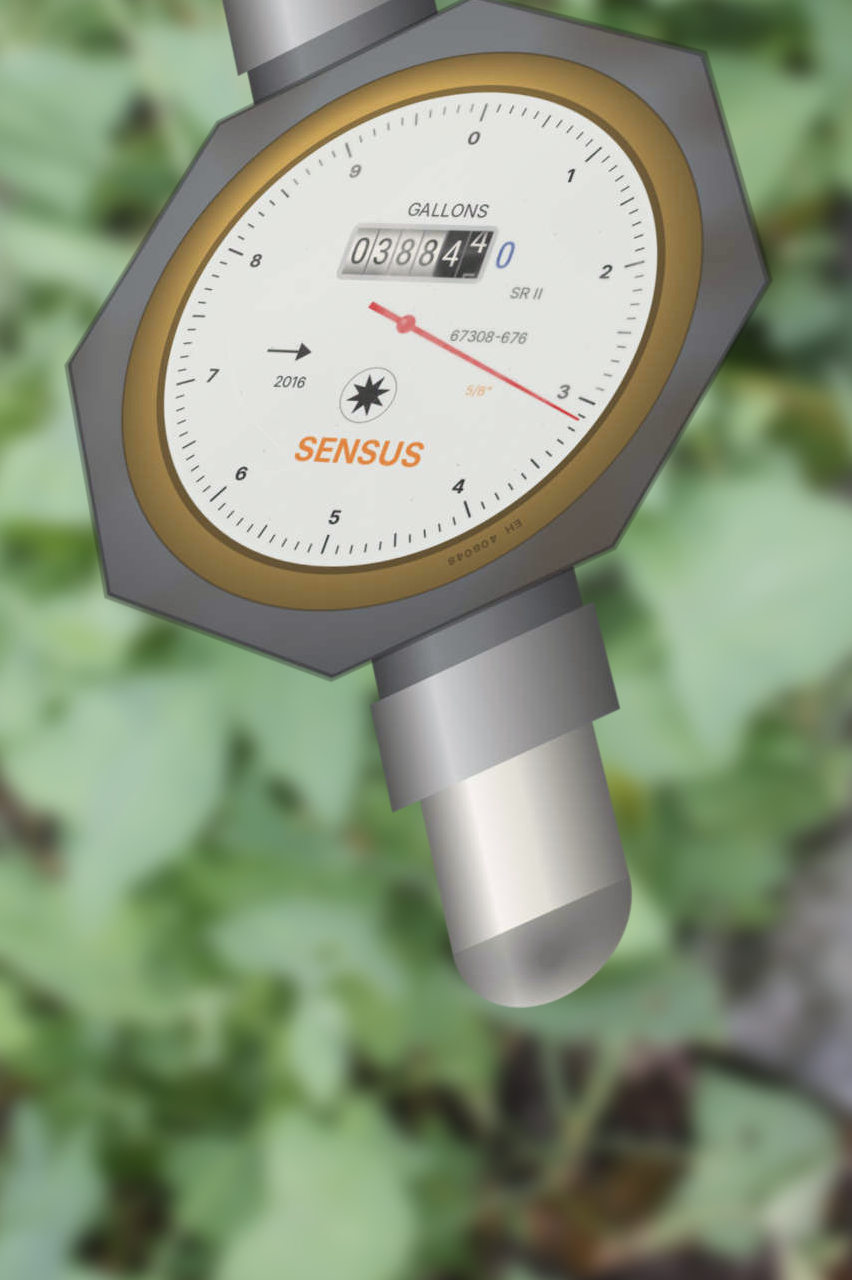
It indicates 388443.1 gal
